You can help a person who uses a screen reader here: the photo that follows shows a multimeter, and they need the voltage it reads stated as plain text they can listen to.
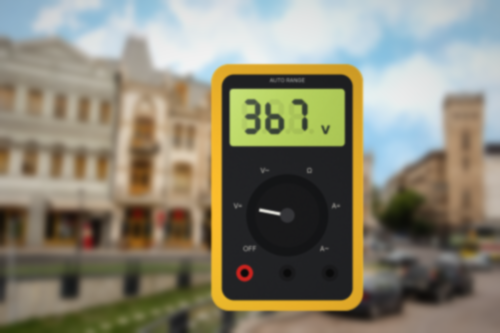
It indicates 367 V
